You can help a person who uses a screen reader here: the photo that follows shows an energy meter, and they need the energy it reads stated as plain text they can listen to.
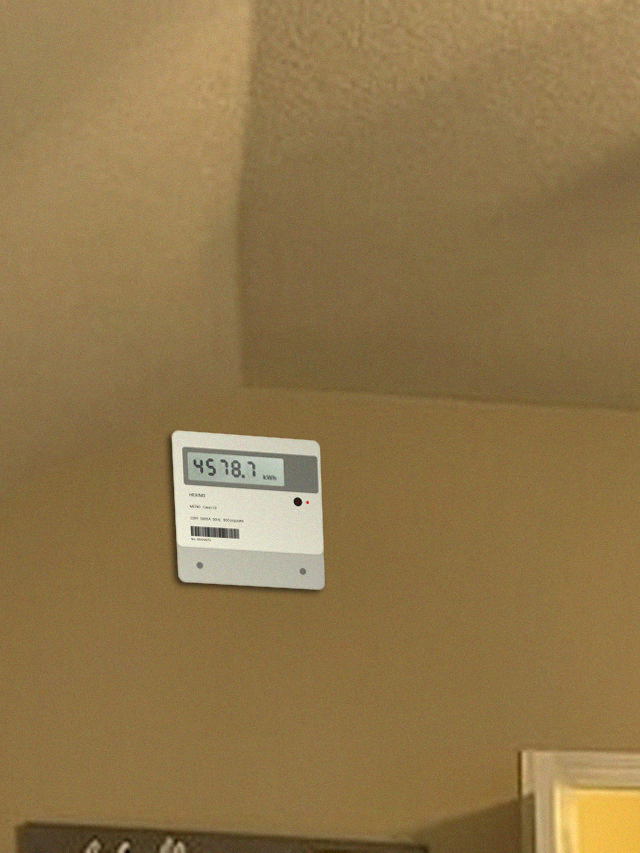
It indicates 4578.7 kWh
